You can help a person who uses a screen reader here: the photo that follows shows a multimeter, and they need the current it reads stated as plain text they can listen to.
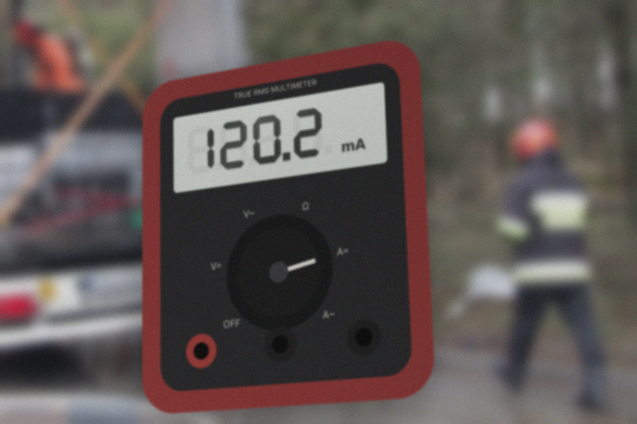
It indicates 120.2 mA
